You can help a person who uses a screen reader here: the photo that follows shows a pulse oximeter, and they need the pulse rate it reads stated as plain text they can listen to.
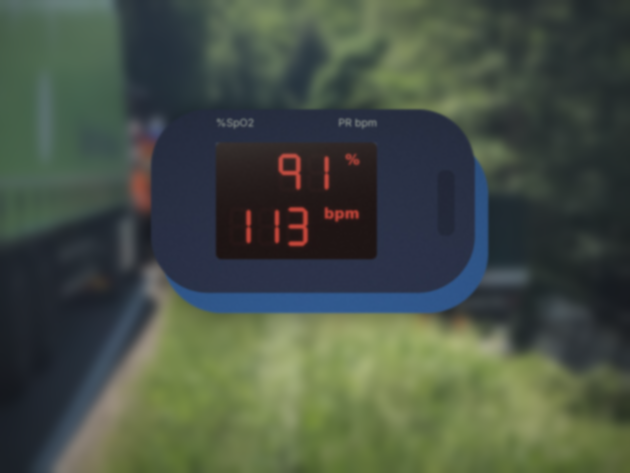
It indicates 113 bpm
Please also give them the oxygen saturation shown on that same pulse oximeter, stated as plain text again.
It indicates 91 %
